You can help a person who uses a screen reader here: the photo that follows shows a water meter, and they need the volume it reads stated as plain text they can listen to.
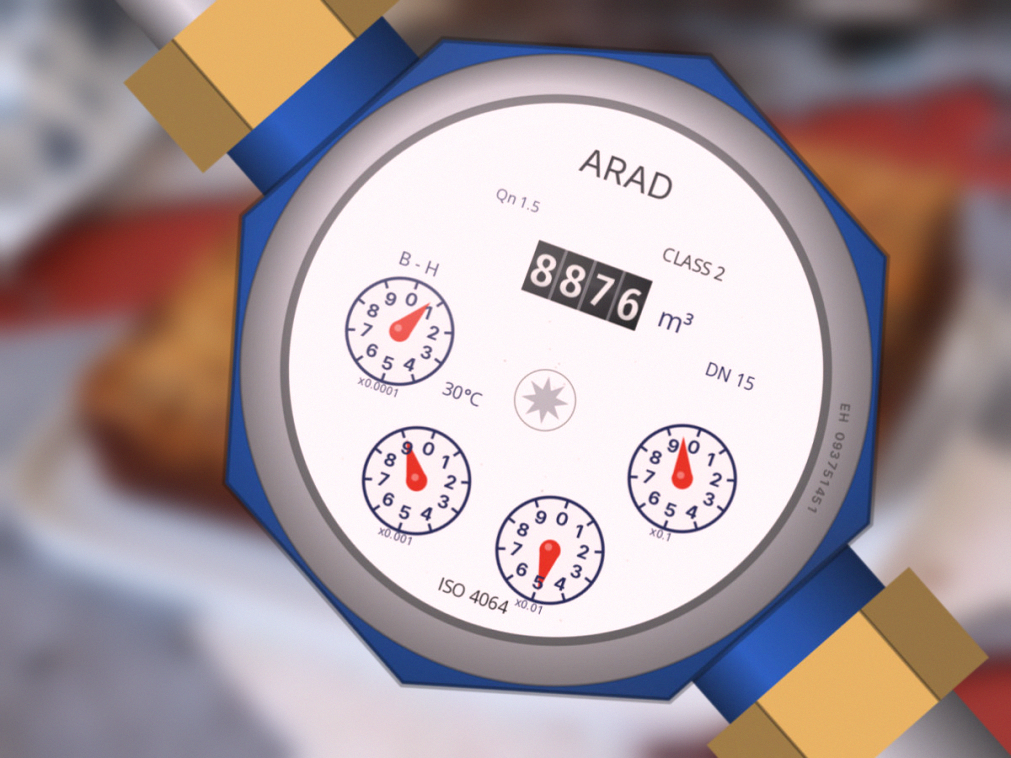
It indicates 8875.9490 m³
